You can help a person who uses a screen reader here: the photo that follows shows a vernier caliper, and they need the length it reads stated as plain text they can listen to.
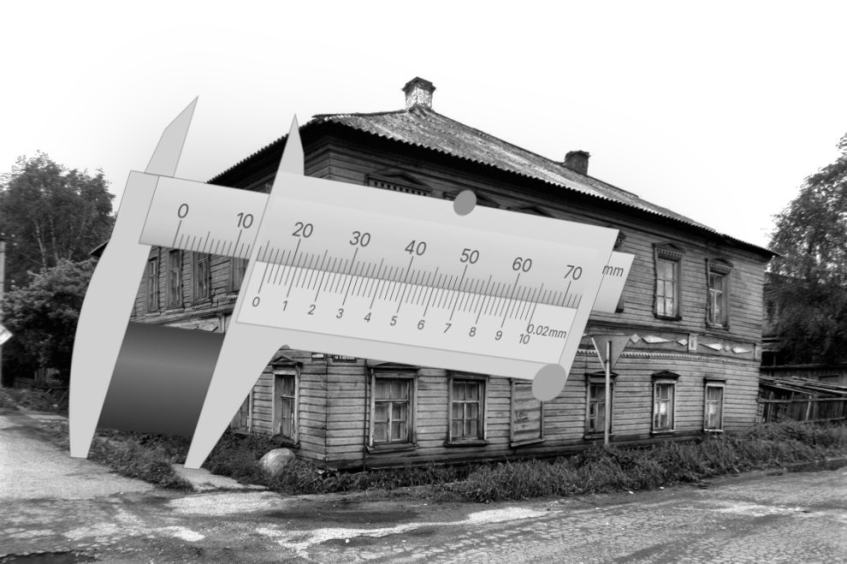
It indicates 16.0 mm
